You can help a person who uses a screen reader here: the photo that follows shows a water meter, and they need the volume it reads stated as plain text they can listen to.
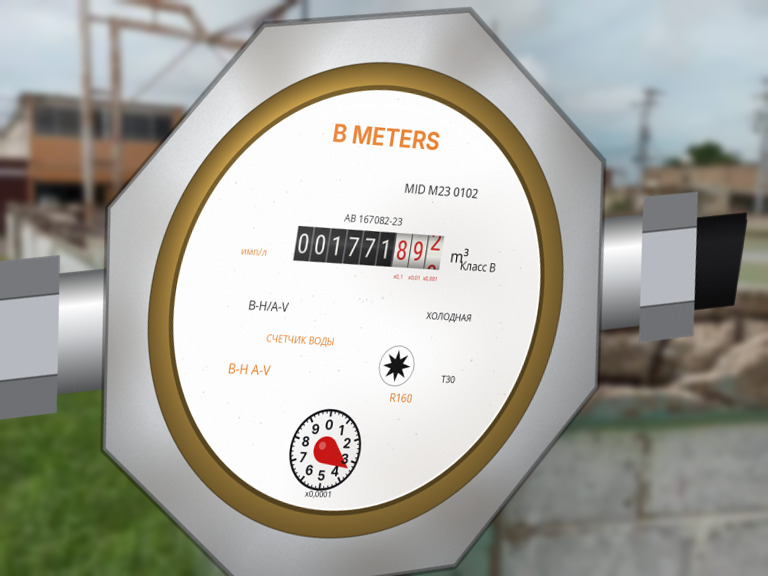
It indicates 1771.8923 m³
